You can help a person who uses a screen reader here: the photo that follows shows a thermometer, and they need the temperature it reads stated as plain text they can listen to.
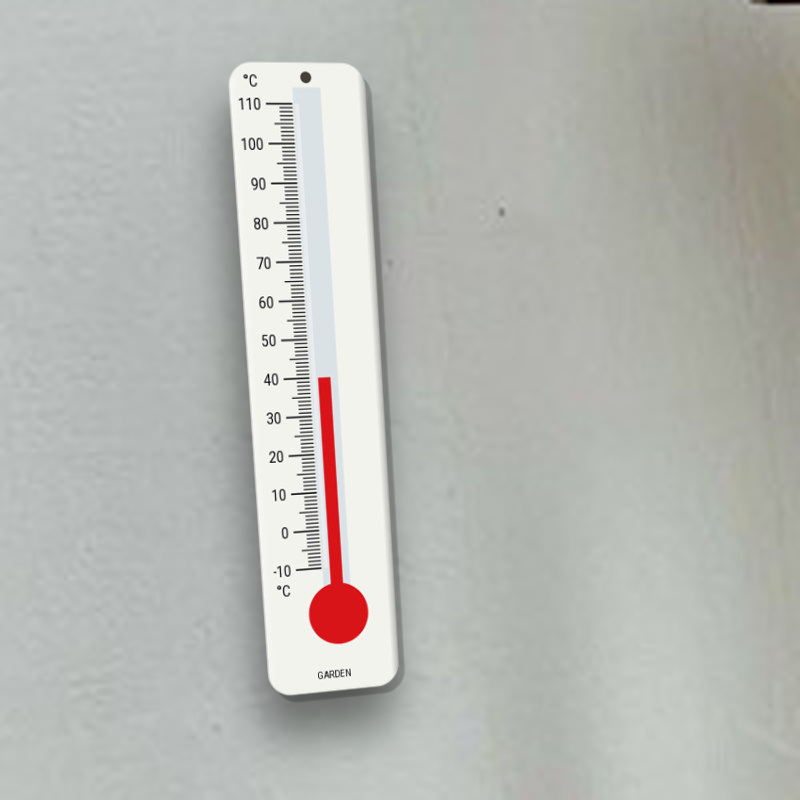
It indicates 40 °C
